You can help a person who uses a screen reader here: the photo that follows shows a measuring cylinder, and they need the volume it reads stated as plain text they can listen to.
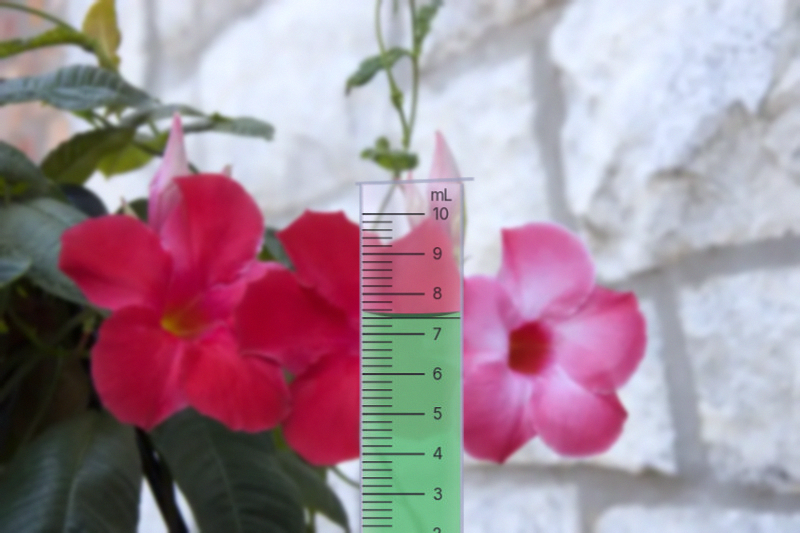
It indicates 7.4 mL
